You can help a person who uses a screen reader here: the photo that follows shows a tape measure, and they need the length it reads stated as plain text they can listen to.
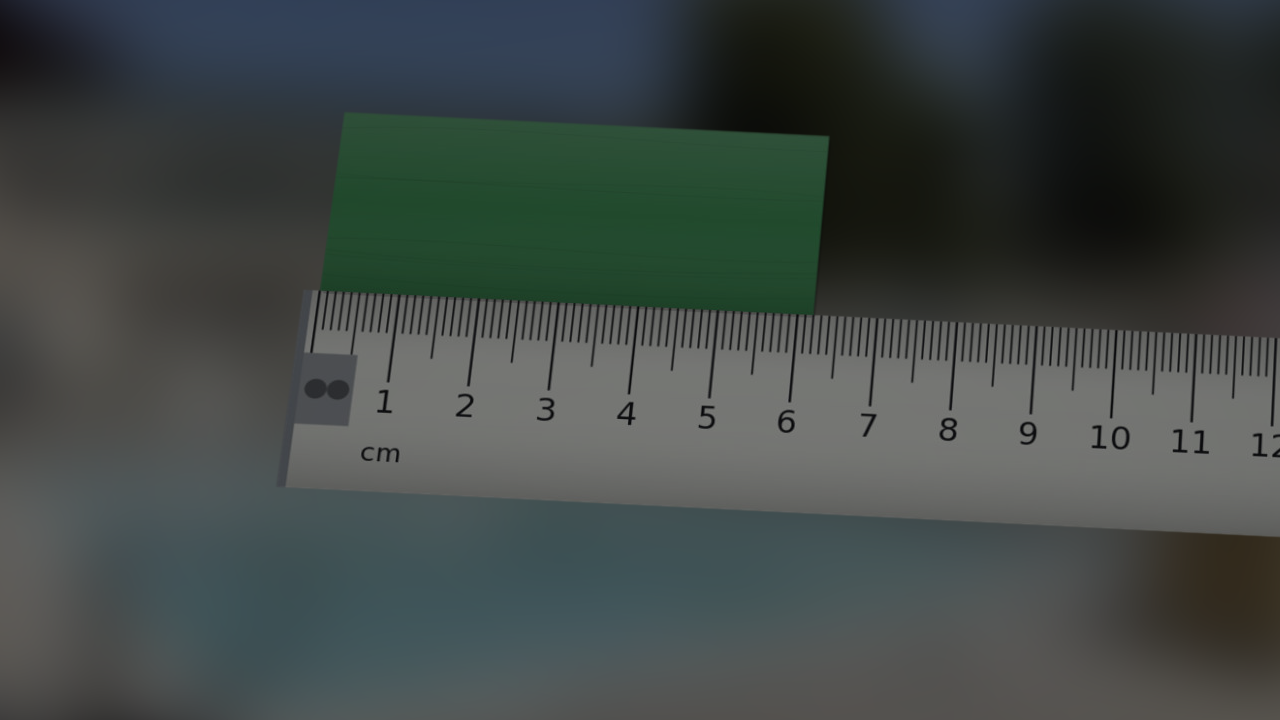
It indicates 6.2 cm
